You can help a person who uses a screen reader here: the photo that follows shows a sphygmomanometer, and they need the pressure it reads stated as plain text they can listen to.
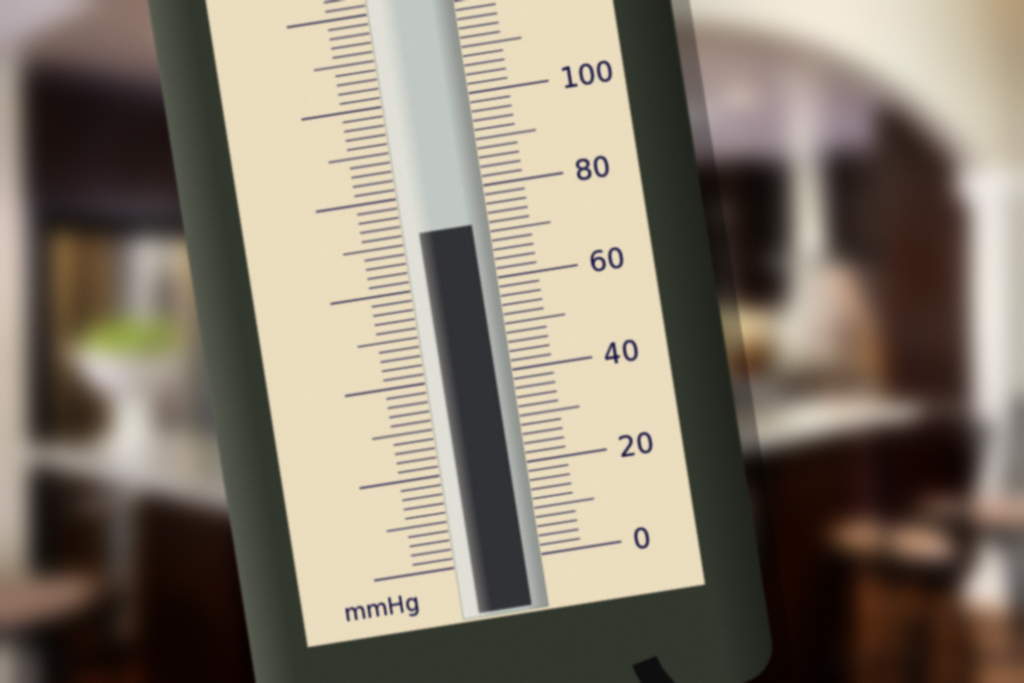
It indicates 72 mmHg
